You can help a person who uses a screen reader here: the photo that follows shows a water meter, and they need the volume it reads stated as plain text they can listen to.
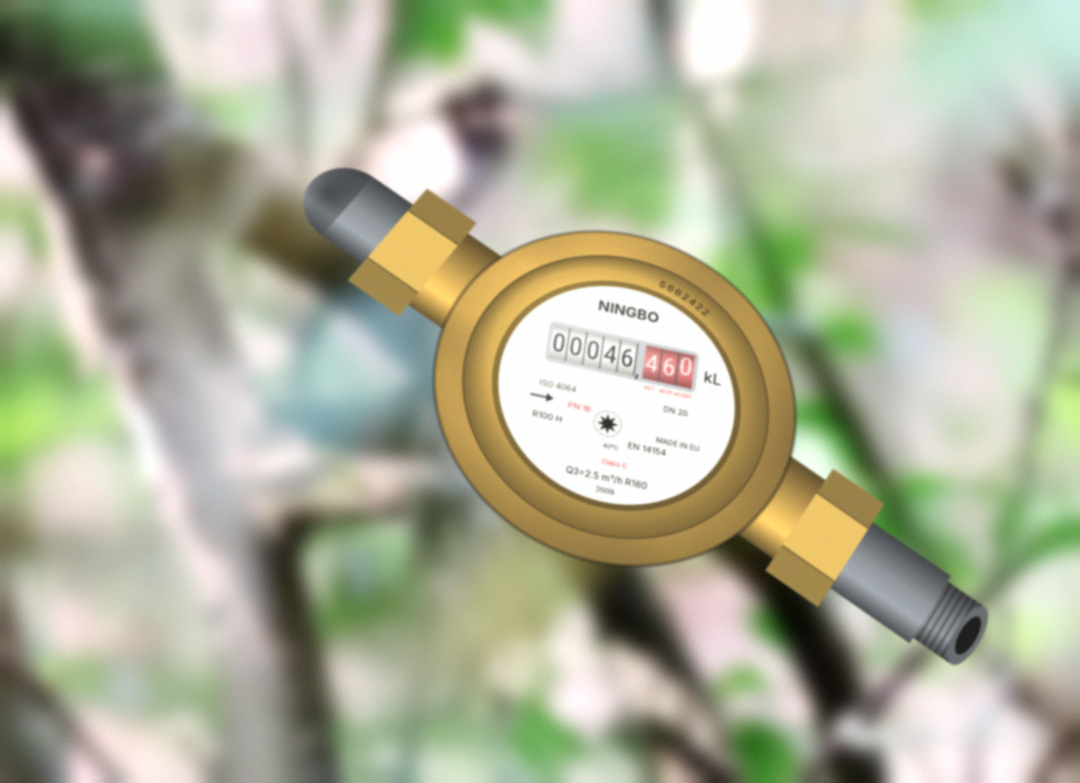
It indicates 46.460 kL
